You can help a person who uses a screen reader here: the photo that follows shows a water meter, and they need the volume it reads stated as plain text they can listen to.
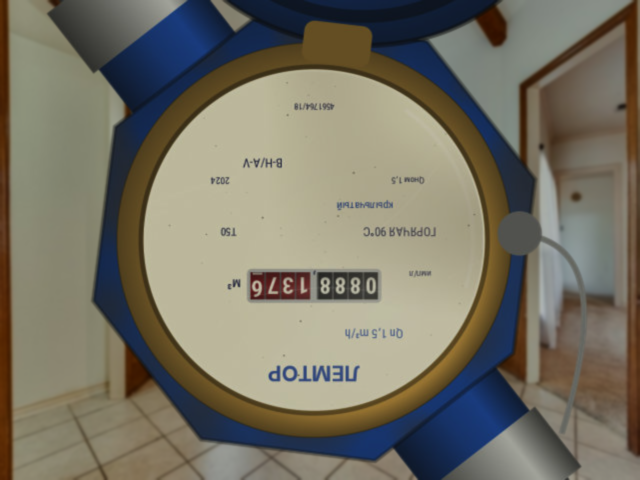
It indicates 888.1376 m³
